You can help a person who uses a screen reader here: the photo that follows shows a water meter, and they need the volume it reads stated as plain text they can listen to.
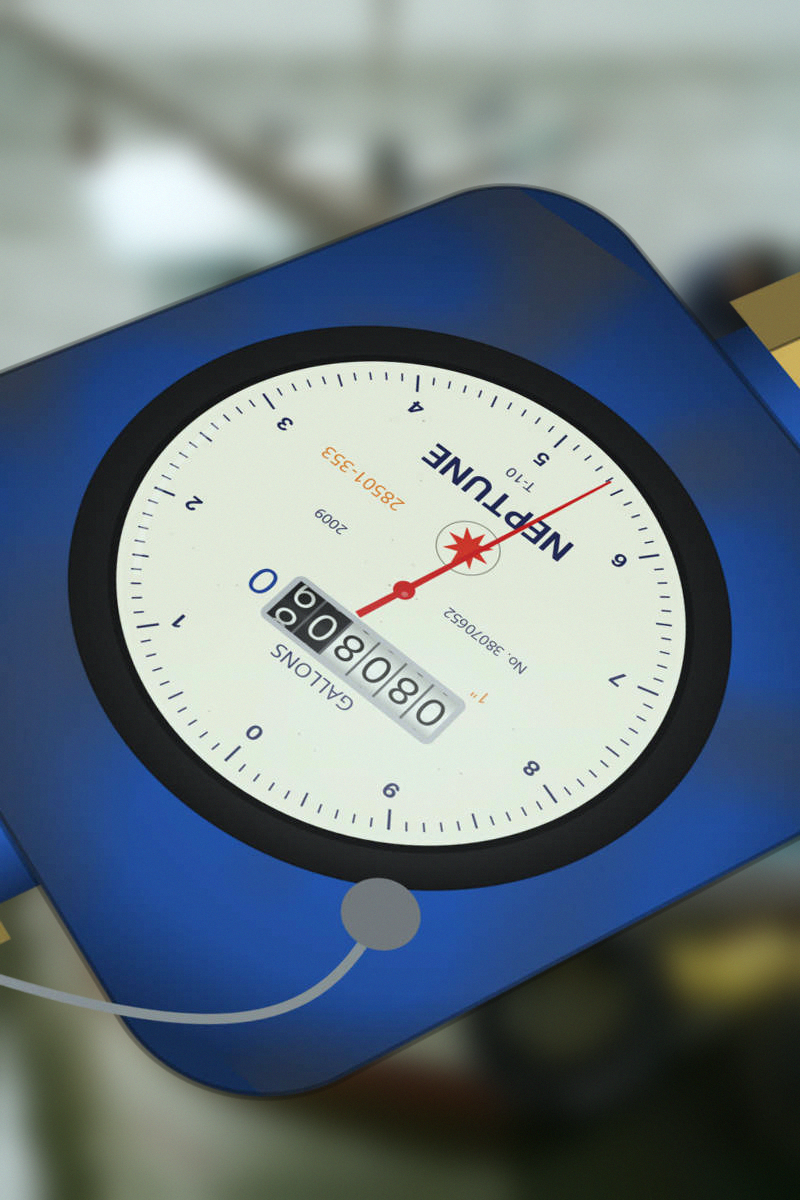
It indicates 808085.4 gal
